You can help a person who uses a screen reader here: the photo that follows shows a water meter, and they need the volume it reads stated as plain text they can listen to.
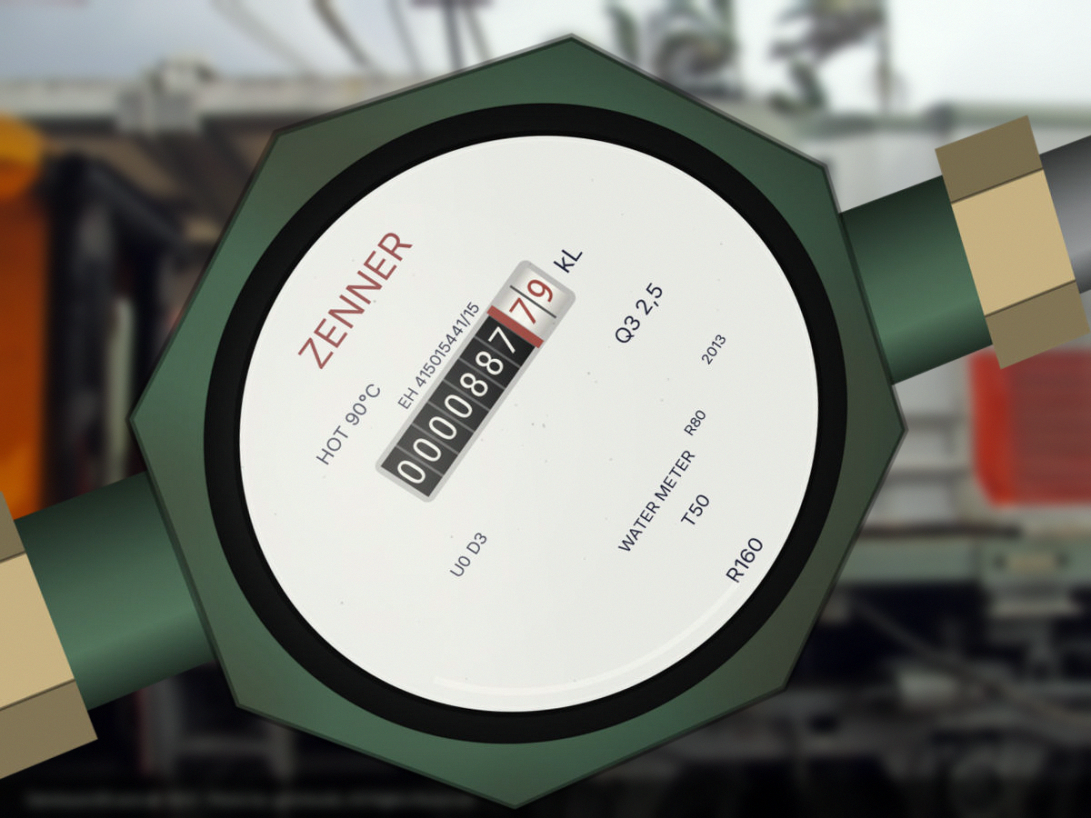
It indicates 887.79 kL
